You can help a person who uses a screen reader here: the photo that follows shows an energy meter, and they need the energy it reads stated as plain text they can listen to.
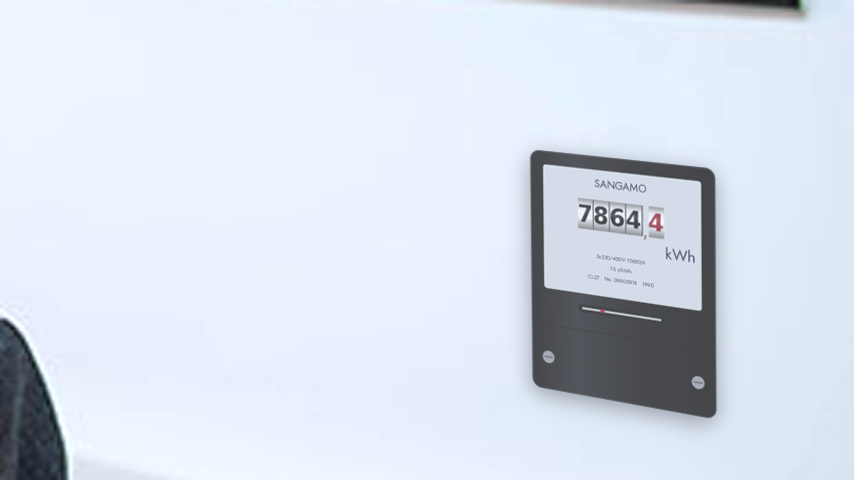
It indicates 7864.4 kWh
